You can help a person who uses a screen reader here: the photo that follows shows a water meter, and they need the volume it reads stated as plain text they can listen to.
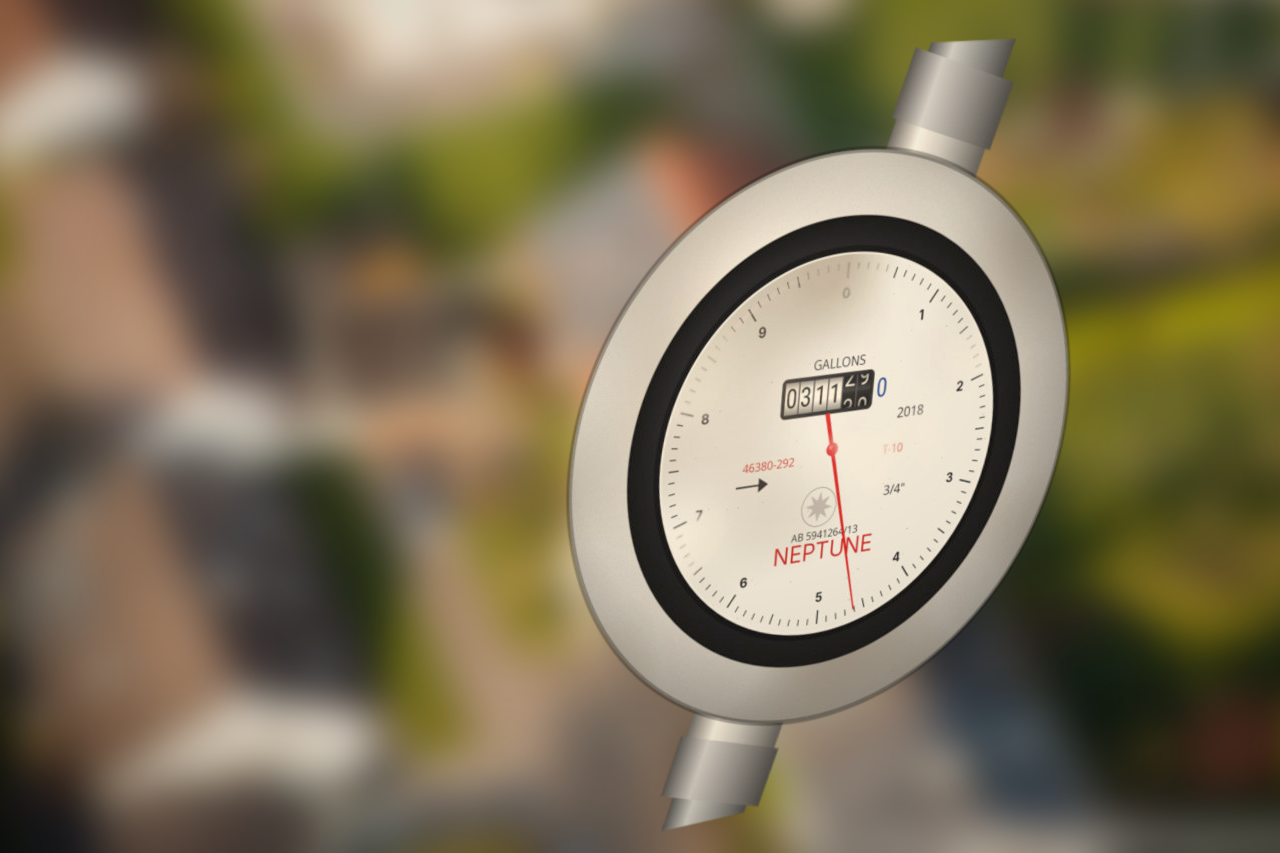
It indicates 311294.6 gal
